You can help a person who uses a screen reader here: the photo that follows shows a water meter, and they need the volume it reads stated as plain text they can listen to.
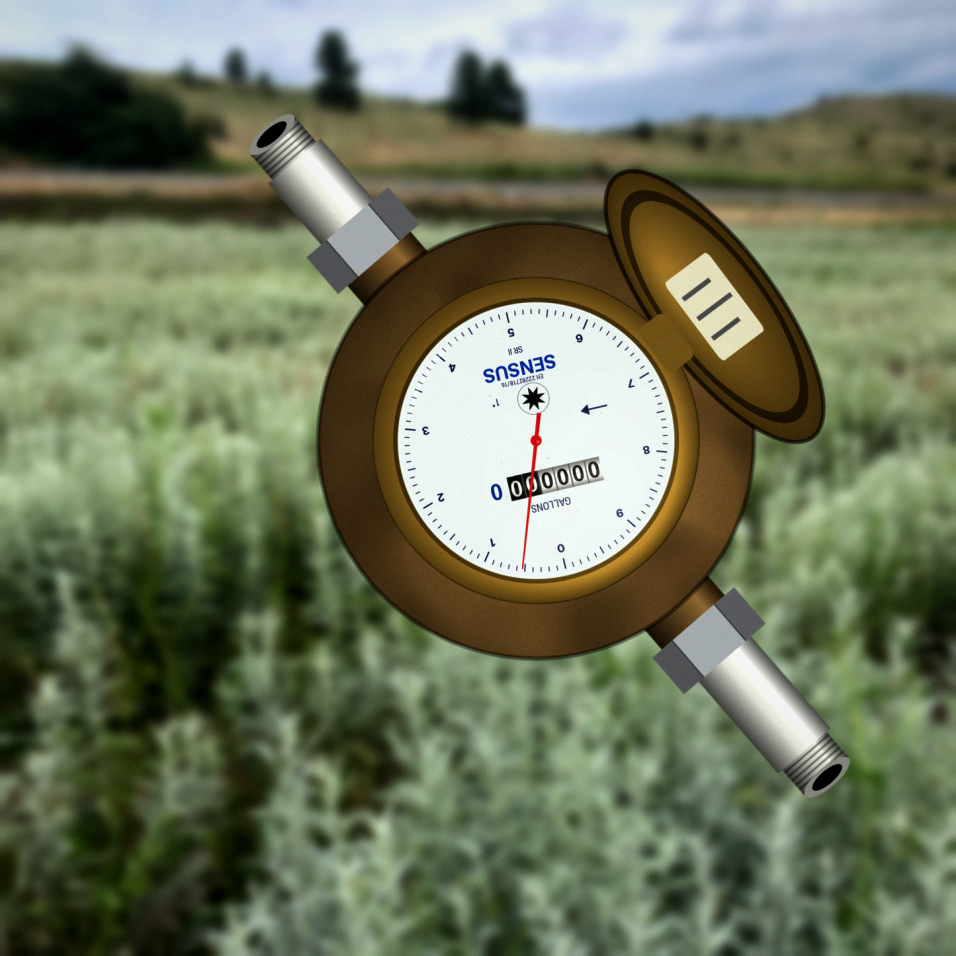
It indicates 0.5 gal
